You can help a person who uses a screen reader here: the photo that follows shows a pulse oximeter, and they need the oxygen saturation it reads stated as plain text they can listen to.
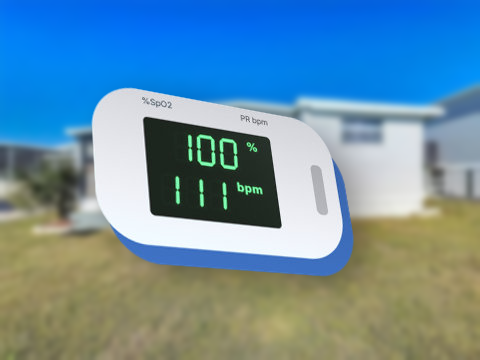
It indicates 100 %
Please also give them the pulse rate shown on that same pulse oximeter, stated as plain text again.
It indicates 111 bpm
